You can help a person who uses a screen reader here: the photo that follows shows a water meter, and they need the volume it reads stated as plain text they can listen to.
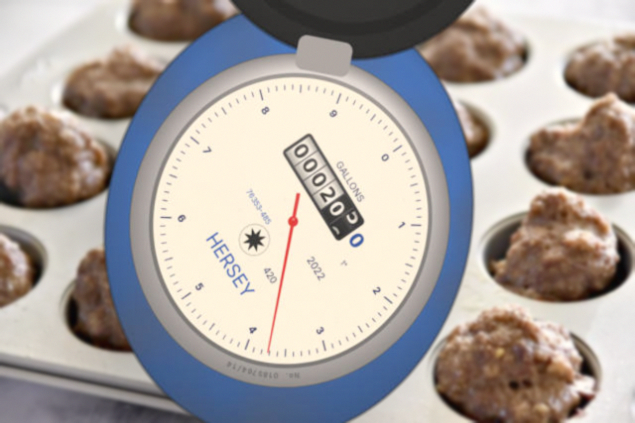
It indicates 2053.7 gal
